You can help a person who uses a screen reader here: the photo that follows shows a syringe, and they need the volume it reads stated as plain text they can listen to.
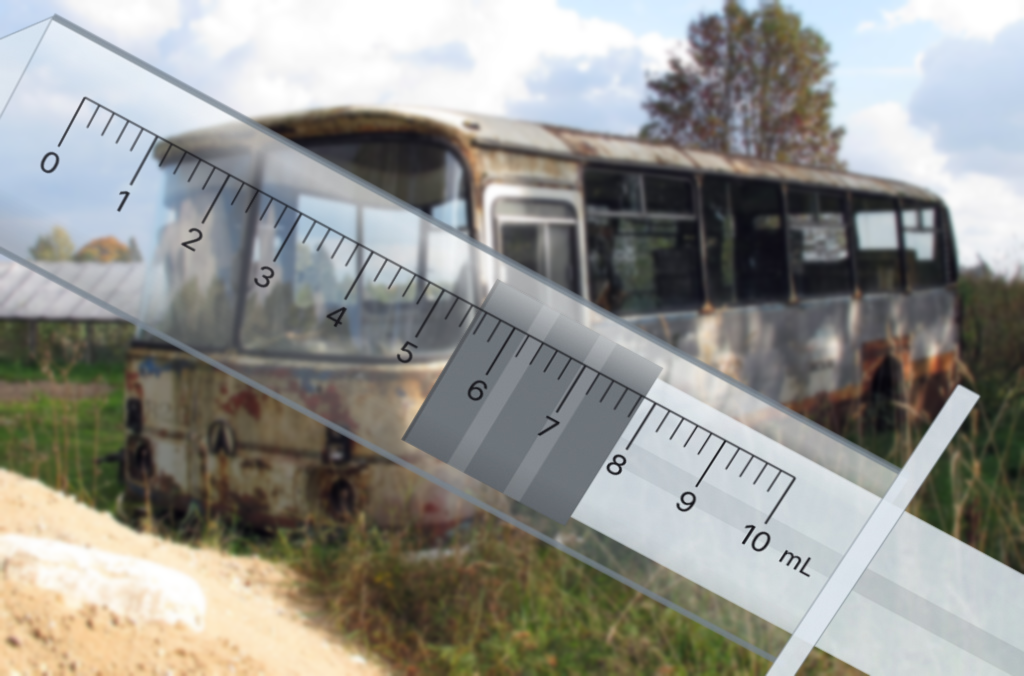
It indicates 5.5 mL
